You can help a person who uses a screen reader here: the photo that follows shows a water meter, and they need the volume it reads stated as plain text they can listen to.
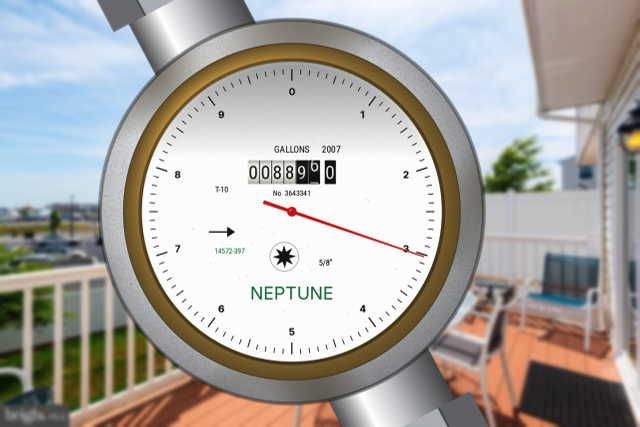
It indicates 88963.0 gal
